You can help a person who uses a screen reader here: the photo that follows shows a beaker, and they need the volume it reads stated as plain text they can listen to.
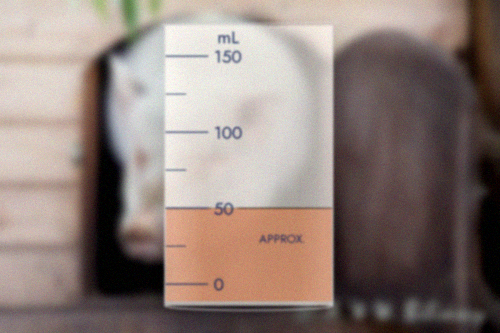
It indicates 50 mL
